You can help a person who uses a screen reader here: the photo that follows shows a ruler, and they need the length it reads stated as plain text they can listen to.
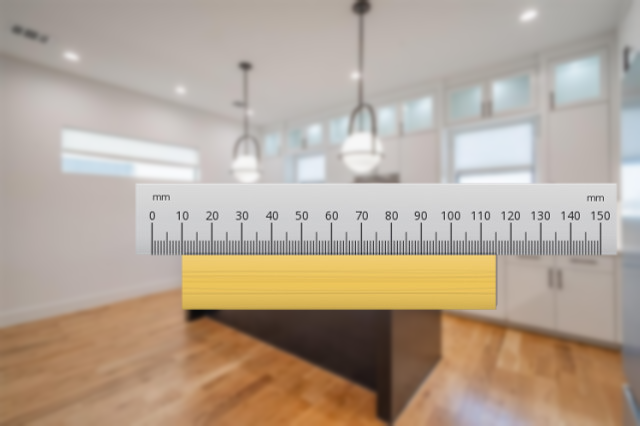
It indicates 105 mm
